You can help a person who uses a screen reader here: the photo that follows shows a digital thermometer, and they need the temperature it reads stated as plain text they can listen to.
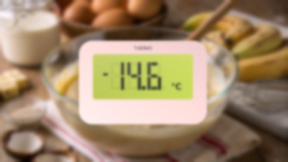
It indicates -14.6 °C
